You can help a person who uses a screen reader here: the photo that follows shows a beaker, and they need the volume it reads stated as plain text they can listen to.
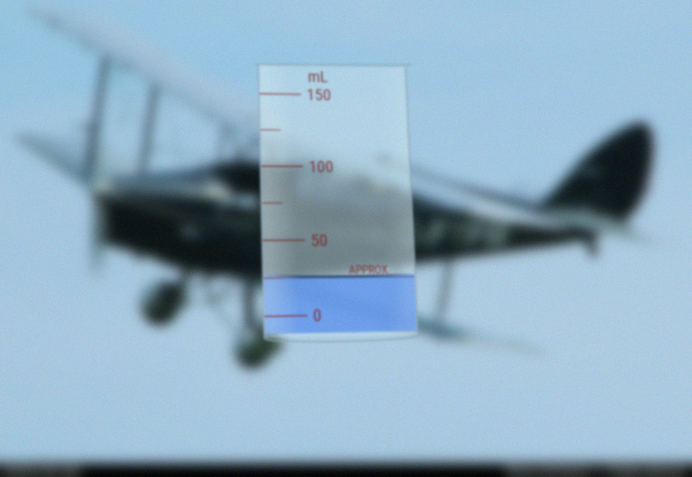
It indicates 25 mL
